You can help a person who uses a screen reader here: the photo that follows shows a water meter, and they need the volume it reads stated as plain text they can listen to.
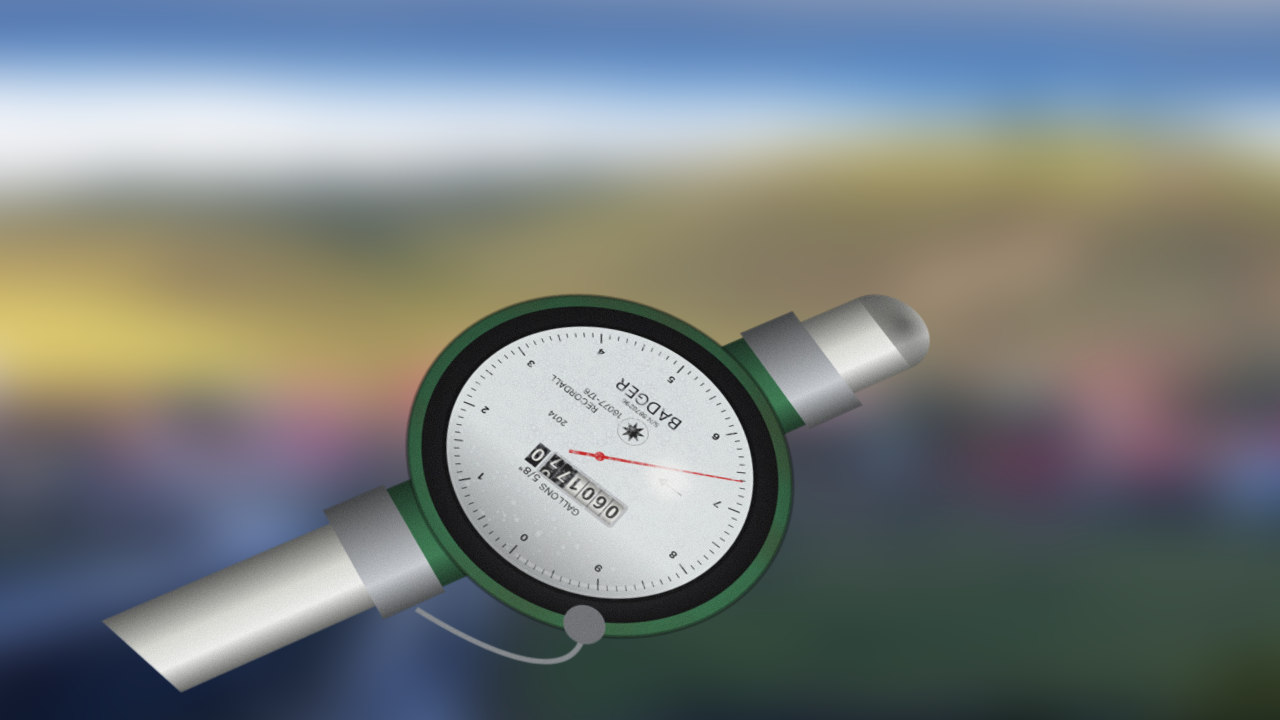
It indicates 601766.6 gal
